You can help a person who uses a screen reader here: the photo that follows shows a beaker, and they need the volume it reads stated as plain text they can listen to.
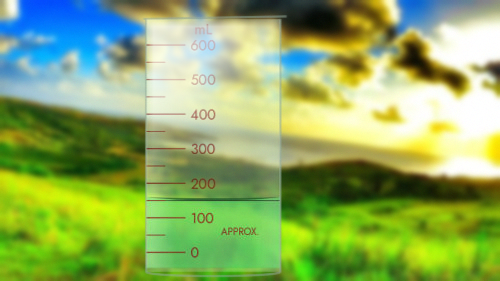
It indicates 150 mL
